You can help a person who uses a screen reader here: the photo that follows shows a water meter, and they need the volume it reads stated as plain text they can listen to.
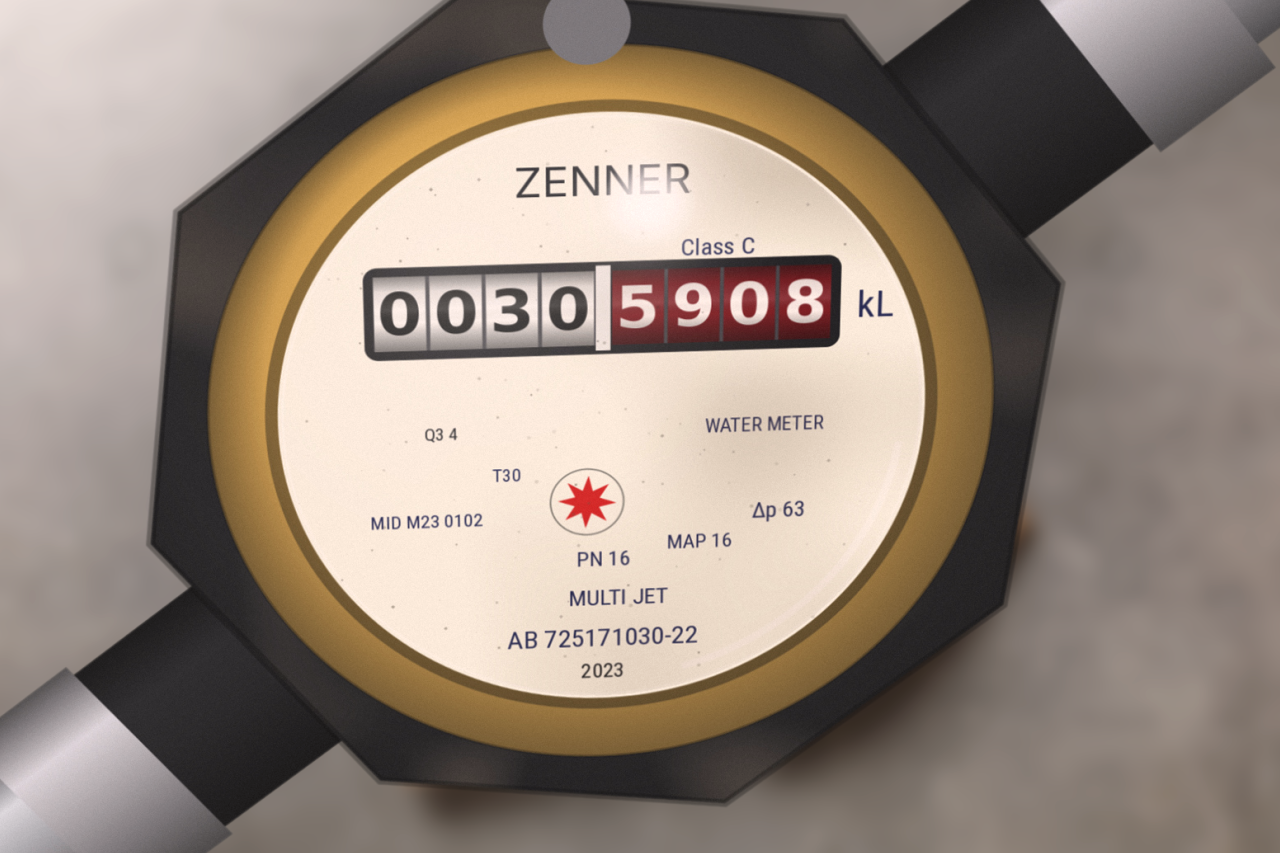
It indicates 30.5908 kL
